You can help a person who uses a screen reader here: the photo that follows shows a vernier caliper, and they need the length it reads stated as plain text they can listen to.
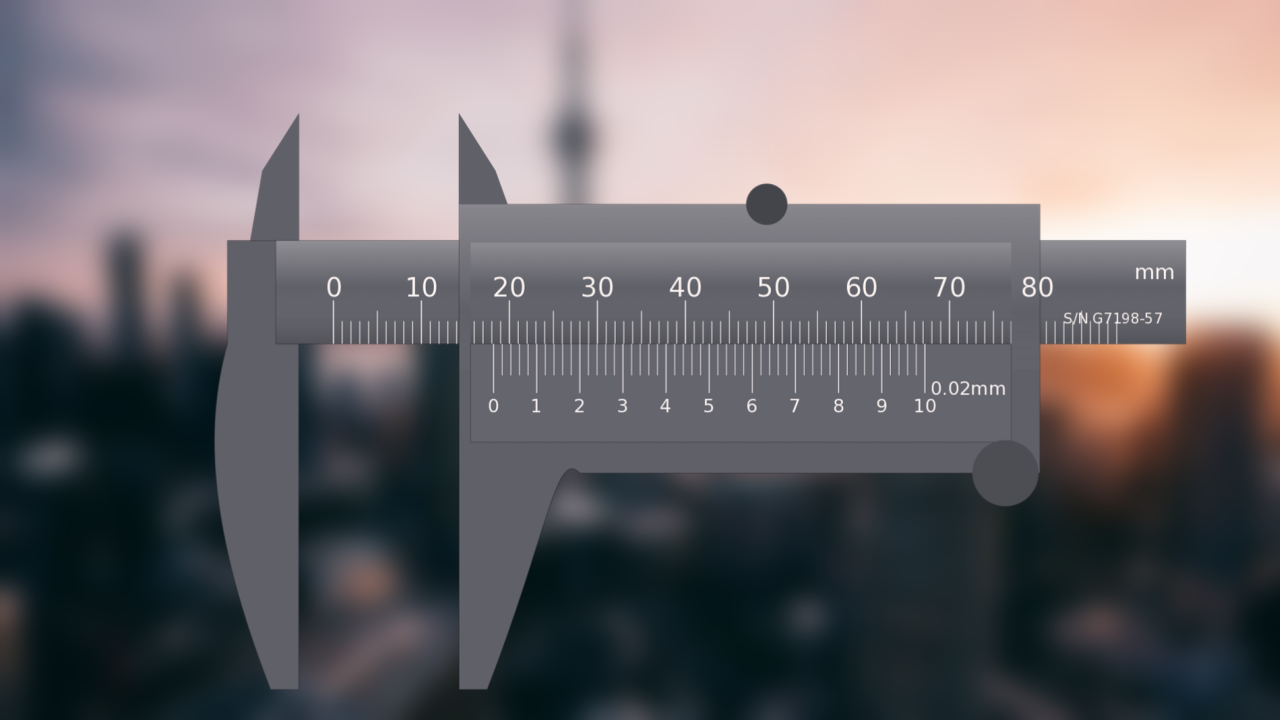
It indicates 18.2 mm
